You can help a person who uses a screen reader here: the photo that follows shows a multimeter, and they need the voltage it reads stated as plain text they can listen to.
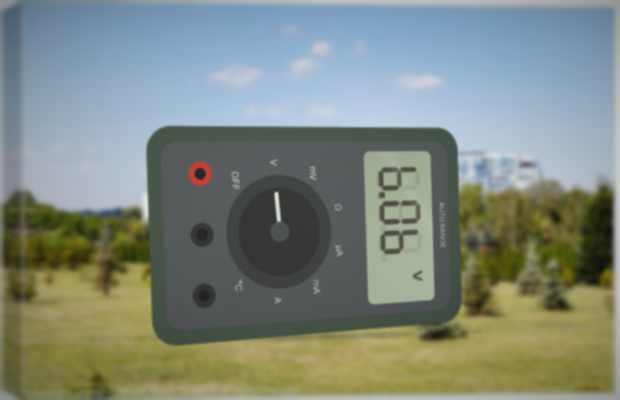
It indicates 6.06 V
